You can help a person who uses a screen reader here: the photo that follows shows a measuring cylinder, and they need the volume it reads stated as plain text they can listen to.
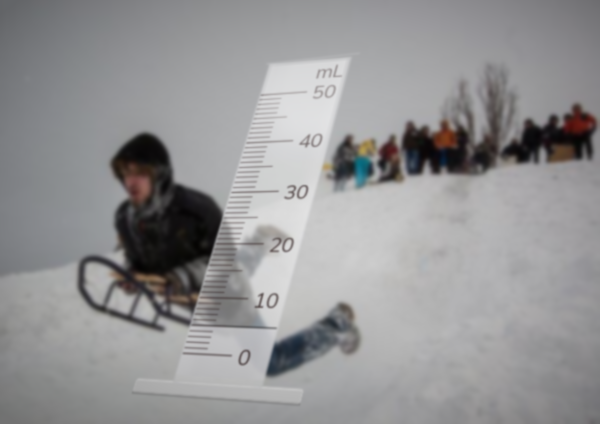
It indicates 5 mL
